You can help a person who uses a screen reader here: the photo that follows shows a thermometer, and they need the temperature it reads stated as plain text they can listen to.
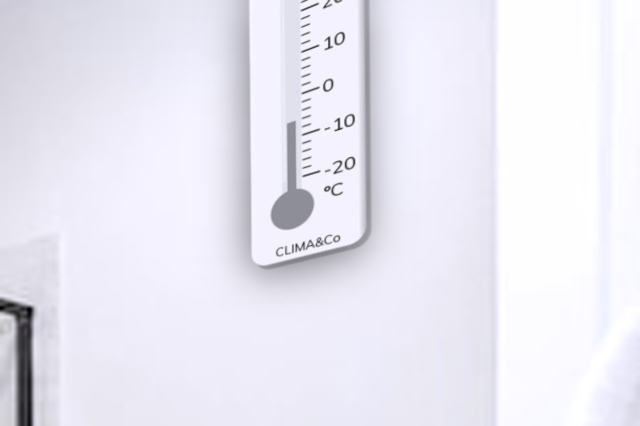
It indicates -6 °C
